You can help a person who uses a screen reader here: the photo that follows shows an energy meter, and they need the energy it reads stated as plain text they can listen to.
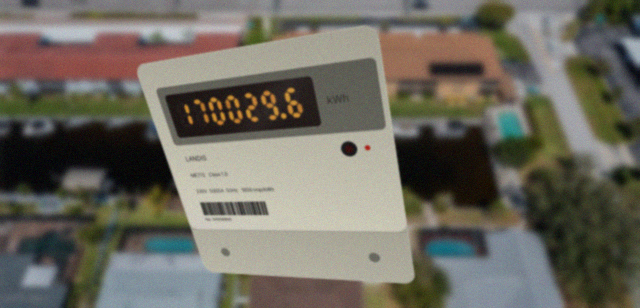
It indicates 170029.6 kWh
